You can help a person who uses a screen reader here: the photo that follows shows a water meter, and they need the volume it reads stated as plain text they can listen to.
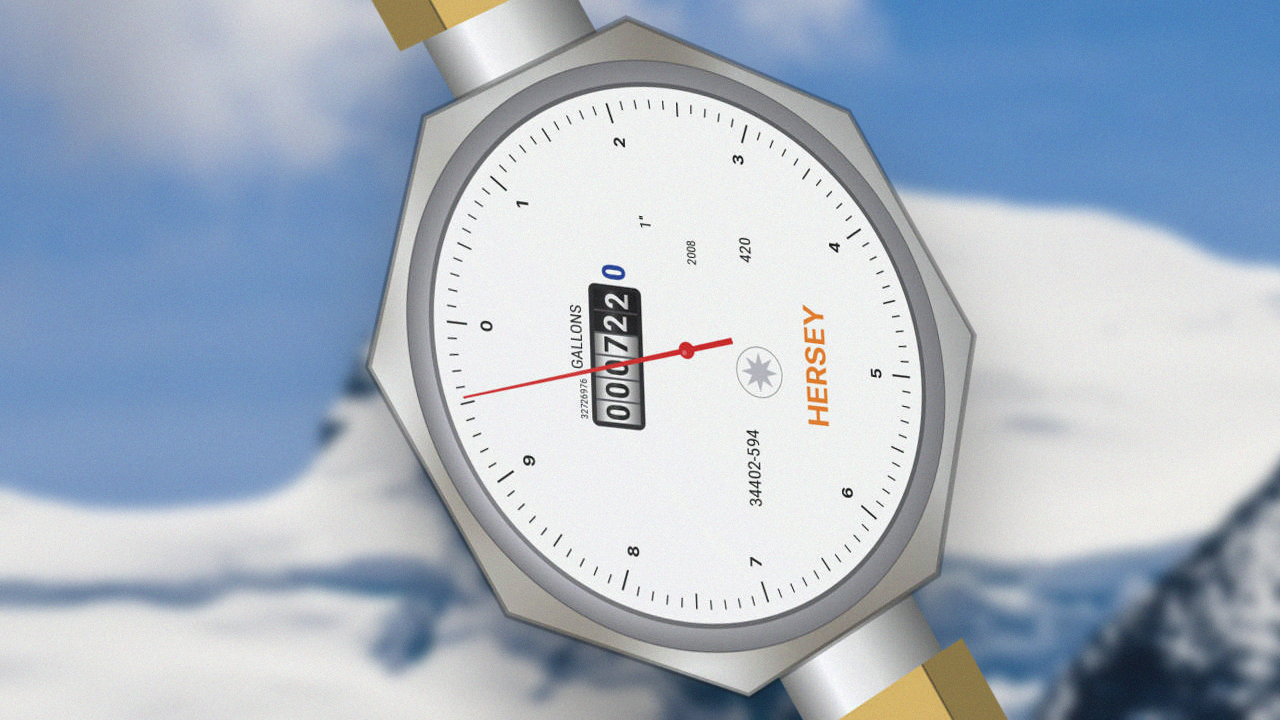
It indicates 7219.5 gal
